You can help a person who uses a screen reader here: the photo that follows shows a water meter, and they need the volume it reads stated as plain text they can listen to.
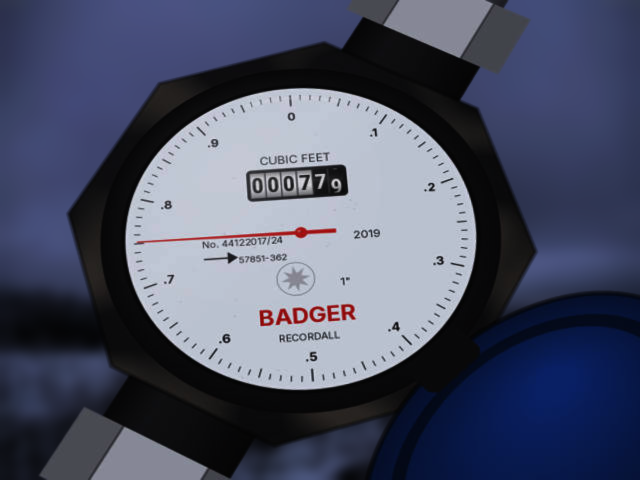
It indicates 778.75 ft³
